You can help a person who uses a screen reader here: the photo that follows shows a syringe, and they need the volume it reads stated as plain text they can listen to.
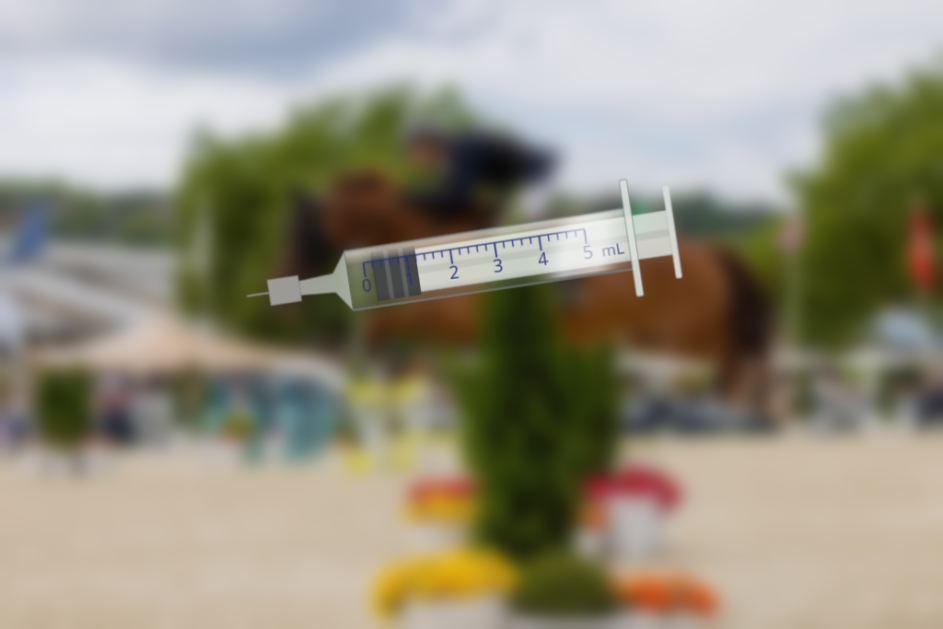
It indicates 0.2 mL
